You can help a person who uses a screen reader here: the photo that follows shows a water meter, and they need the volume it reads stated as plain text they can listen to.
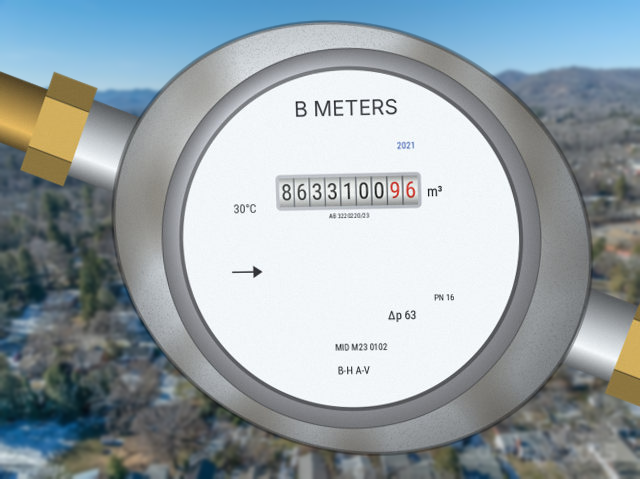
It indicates 8633100.96 m³
